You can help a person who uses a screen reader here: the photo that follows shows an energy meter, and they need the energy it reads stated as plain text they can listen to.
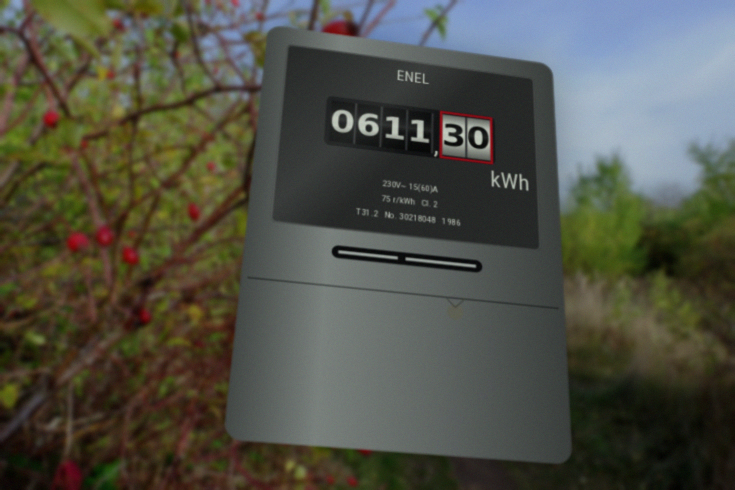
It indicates 611.30 kWh
